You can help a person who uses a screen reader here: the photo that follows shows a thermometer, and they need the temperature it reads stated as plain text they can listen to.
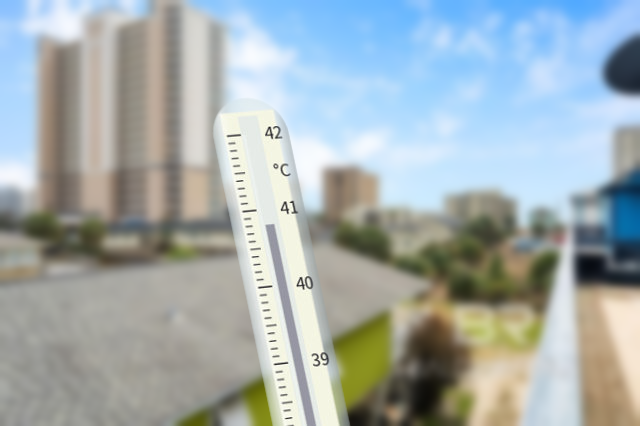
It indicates 40.8 °C
